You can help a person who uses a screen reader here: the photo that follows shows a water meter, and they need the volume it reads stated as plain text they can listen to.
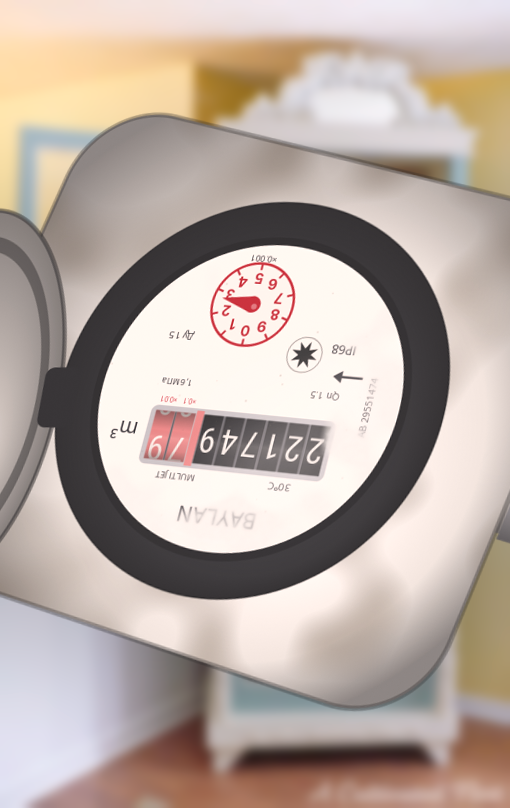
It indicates 221749.792 m³
